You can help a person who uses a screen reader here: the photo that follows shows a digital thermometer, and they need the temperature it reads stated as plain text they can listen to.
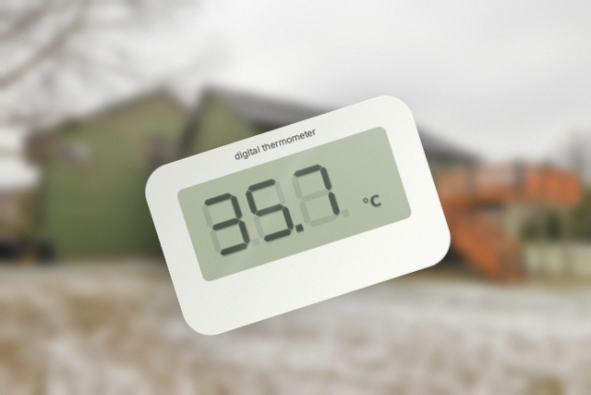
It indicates 35.7 °C
